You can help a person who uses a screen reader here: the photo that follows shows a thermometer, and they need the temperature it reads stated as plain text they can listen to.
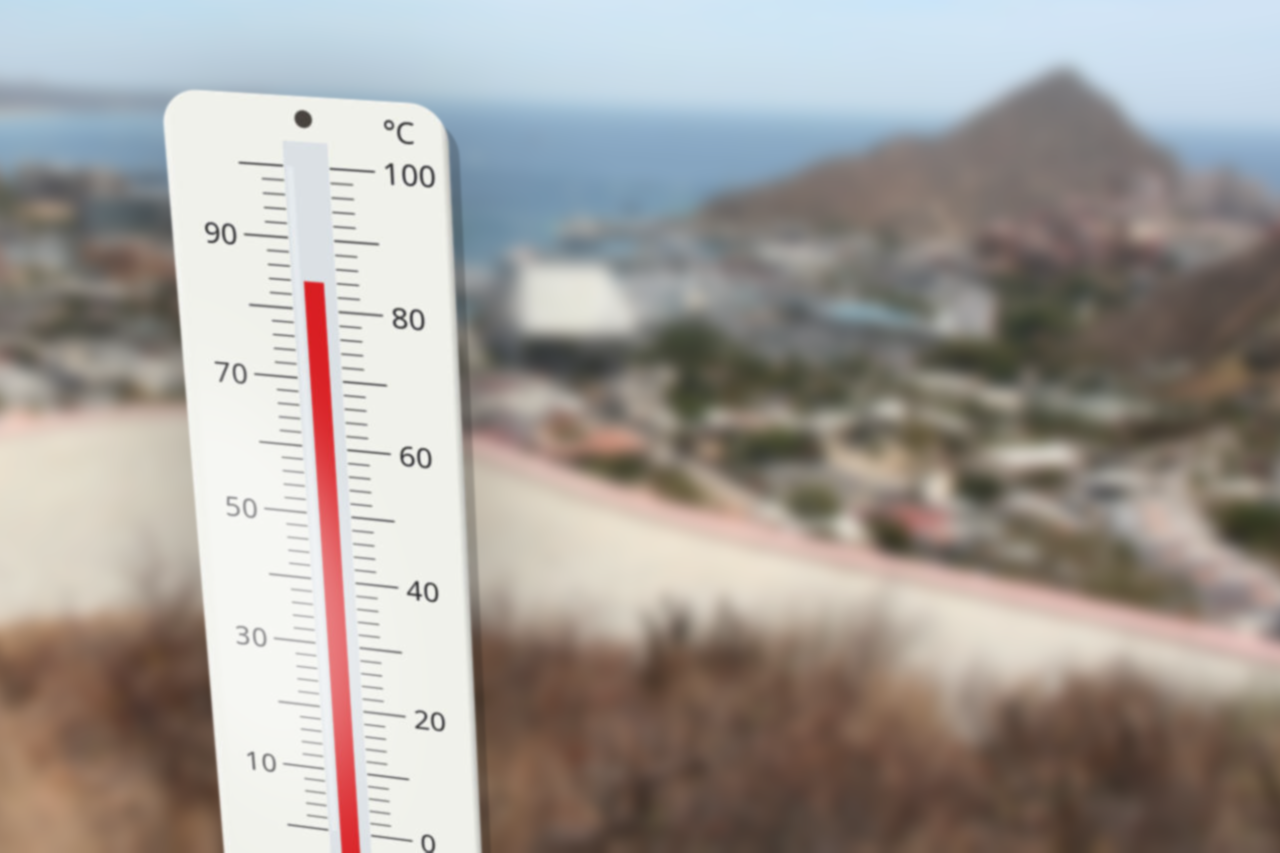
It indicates 84 °C
